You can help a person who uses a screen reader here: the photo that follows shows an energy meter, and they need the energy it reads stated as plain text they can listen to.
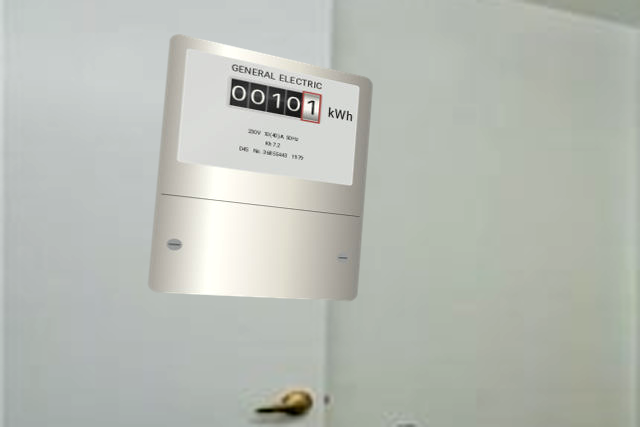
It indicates 10.1 kWh
